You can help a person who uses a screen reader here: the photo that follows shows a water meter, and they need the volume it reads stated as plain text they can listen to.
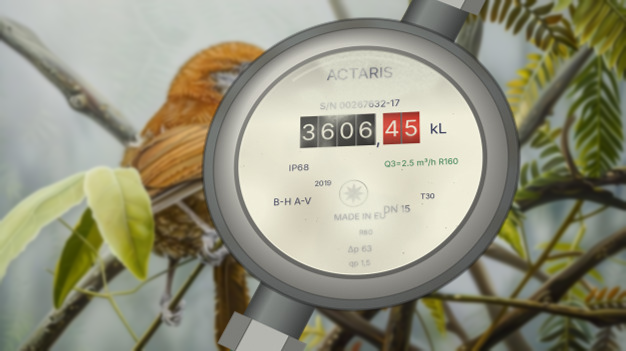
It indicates 3606.45 kL
